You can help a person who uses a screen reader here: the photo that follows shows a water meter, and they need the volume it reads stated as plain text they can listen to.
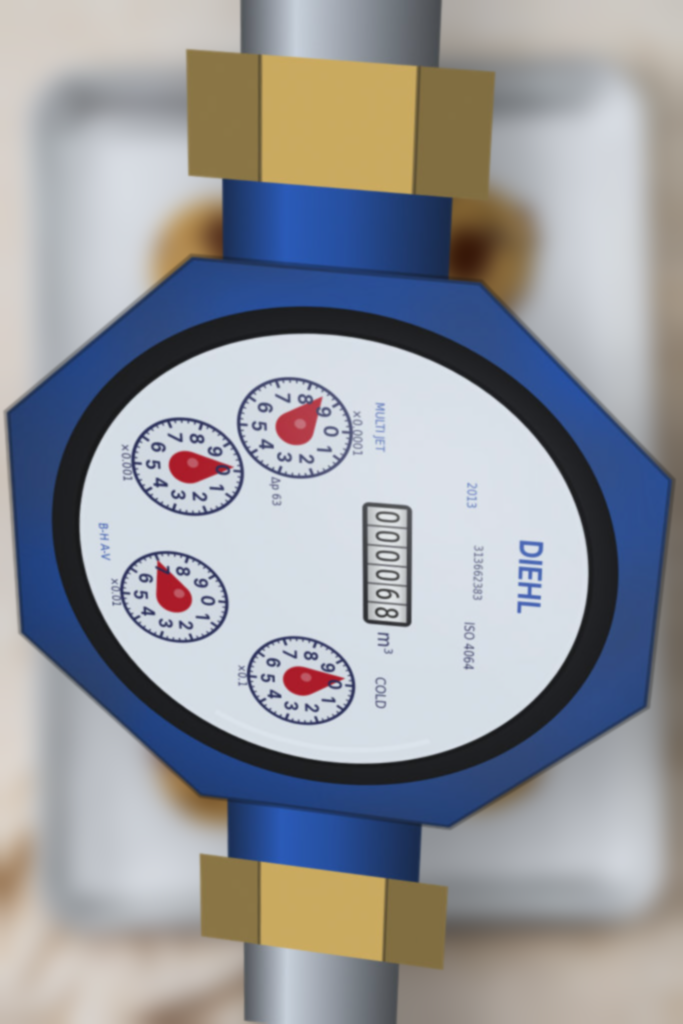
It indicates 67.9698 m³
